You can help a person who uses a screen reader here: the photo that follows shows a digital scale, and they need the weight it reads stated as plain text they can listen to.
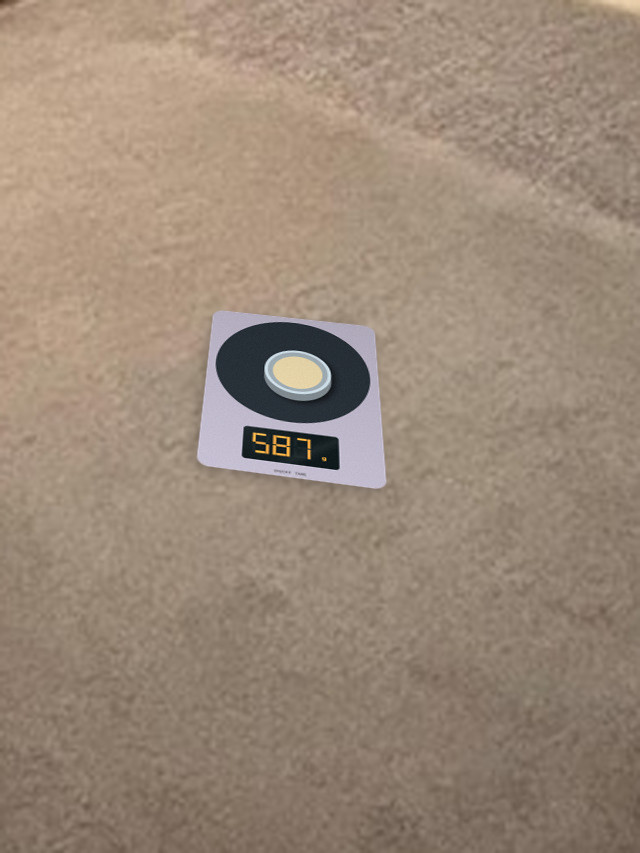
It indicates 587 g
